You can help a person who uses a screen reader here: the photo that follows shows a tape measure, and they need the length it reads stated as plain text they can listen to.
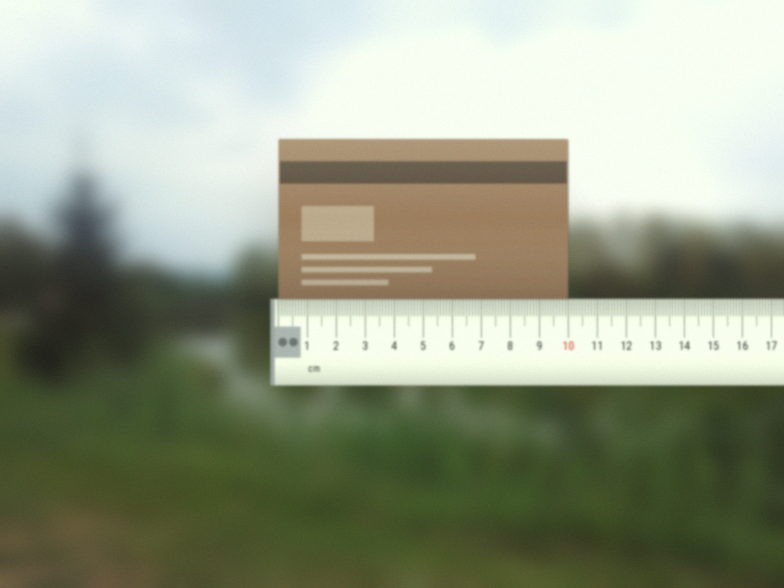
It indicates 10 cm
